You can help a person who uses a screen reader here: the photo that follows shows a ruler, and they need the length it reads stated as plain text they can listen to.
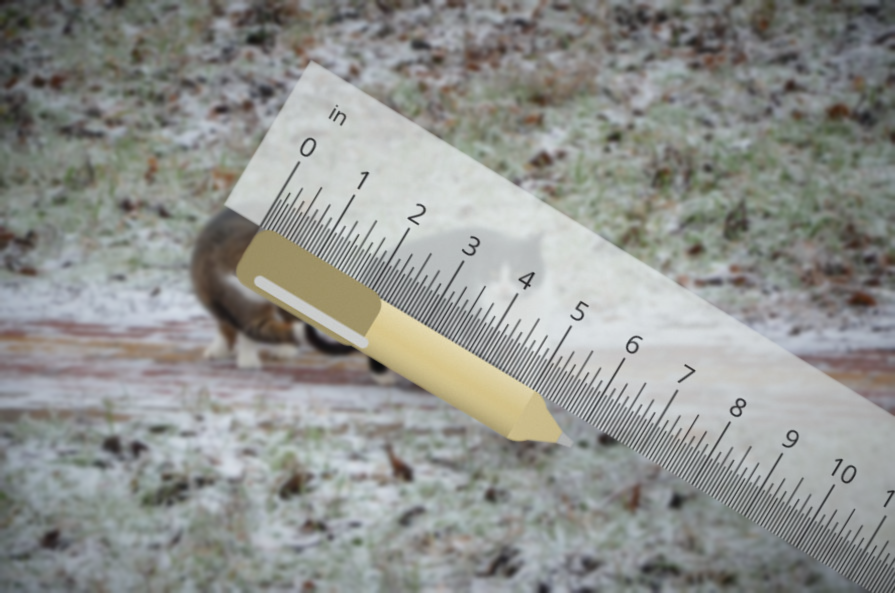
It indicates 6 in
